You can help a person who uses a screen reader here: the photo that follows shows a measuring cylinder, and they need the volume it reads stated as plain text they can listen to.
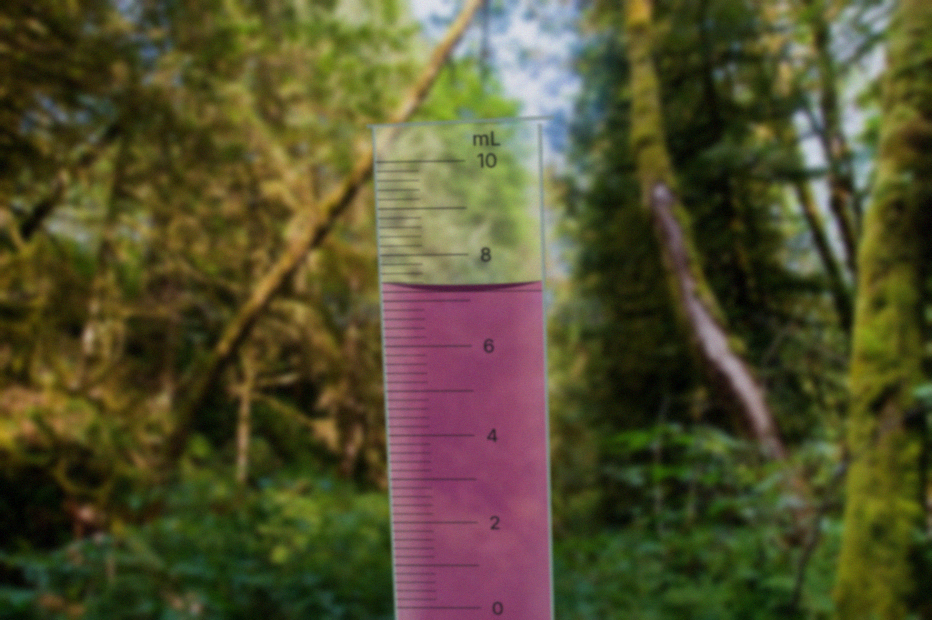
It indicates 7.2 mL
